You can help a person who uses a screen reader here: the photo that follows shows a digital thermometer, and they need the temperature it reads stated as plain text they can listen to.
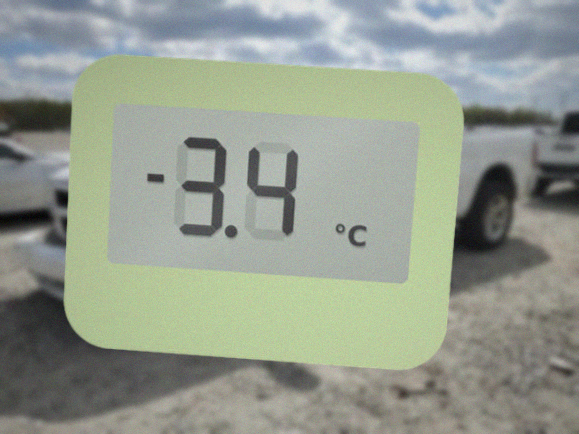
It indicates -3.4 °C
